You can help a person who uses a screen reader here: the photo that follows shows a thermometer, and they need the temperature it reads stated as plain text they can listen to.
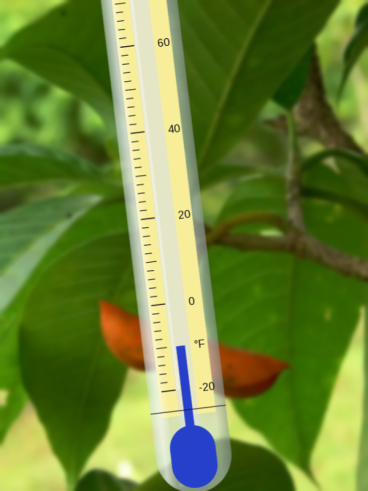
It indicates -10 °F
